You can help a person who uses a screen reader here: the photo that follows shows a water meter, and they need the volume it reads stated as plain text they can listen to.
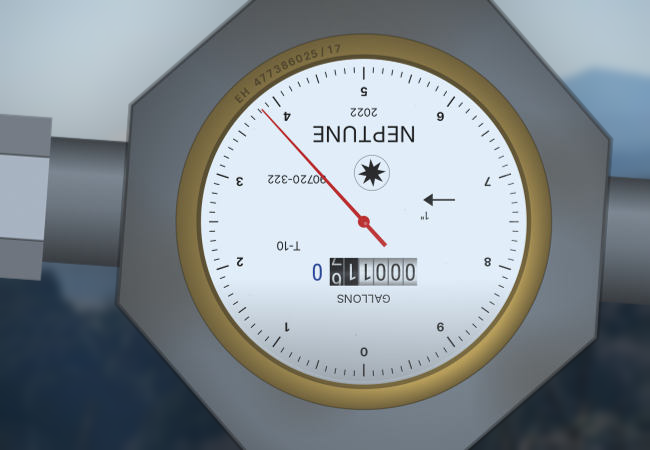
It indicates 1163.8 gal
